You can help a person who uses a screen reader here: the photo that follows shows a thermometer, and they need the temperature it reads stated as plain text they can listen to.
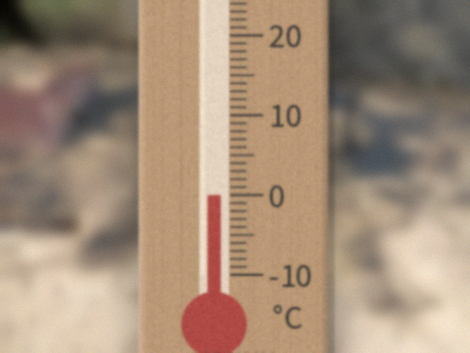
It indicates 0 °C
